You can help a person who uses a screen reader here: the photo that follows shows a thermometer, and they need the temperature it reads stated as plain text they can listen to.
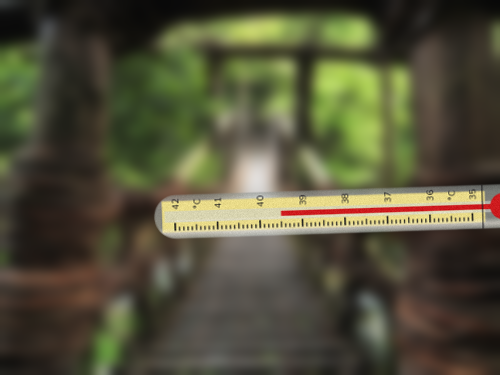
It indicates 39.5 °C
